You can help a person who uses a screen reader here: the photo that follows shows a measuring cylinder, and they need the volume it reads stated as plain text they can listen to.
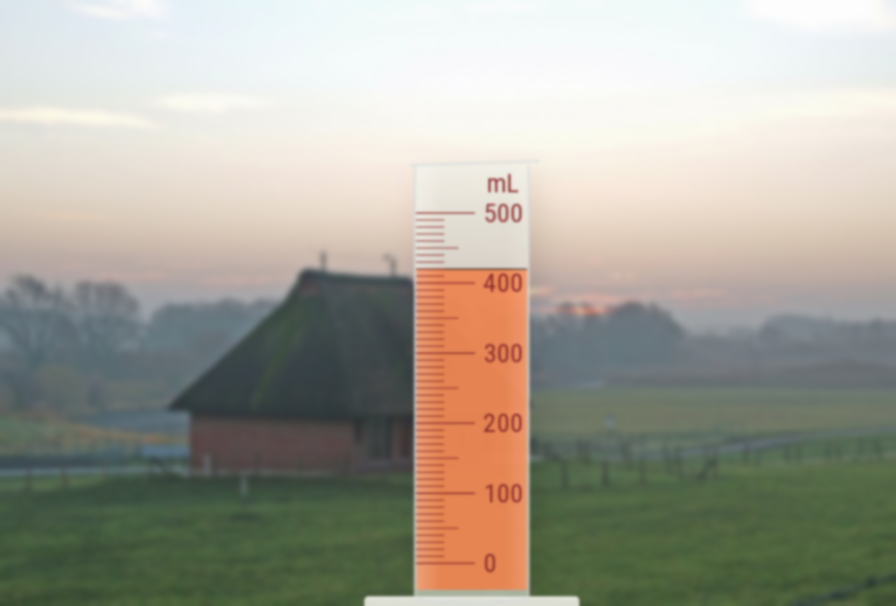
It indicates 420 mL
